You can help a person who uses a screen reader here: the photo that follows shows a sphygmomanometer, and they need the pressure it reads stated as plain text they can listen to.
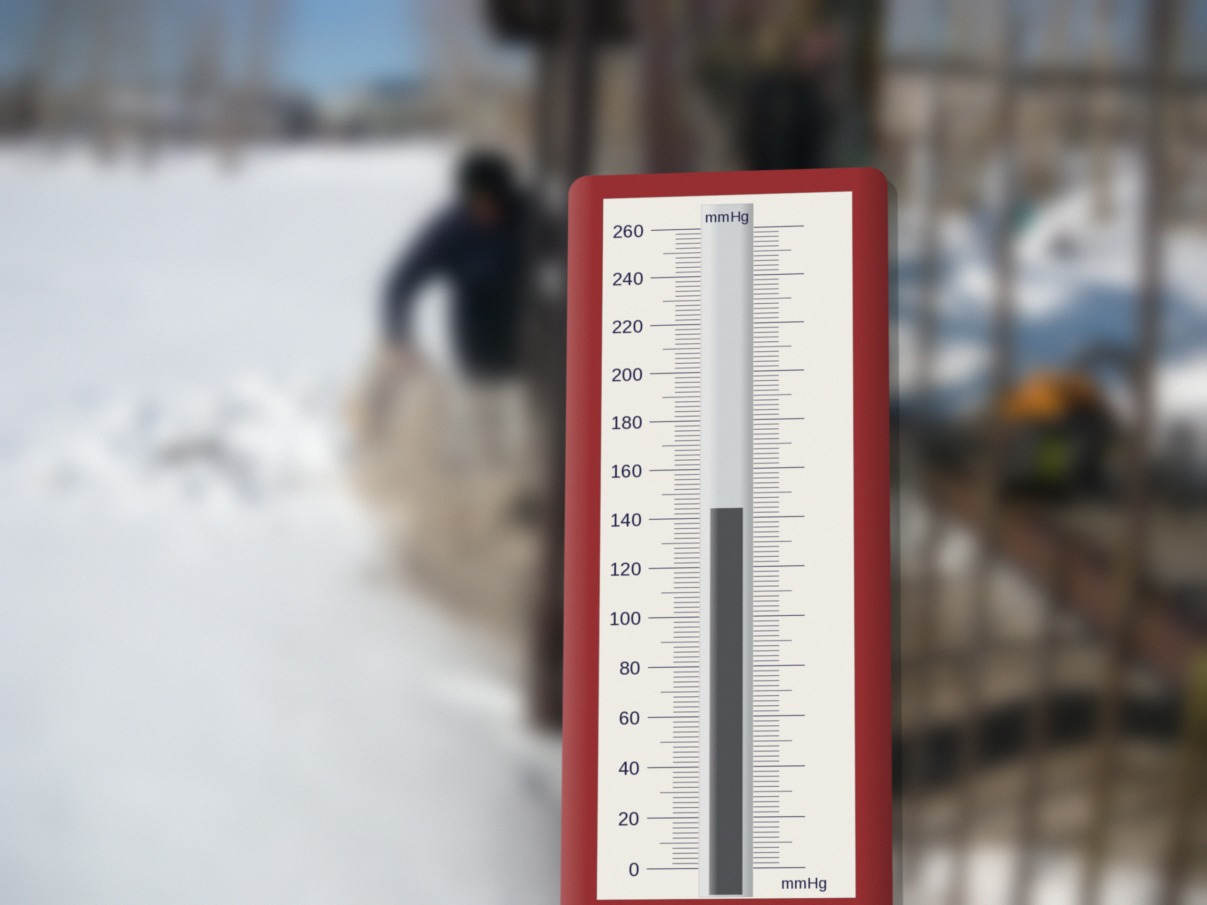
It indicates 144 mmHg
